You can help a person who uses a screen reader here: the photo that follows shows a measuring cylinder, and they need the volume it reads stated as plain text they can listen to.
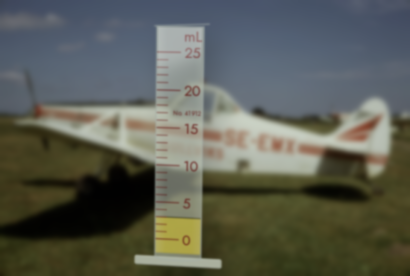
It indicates 3 mL
